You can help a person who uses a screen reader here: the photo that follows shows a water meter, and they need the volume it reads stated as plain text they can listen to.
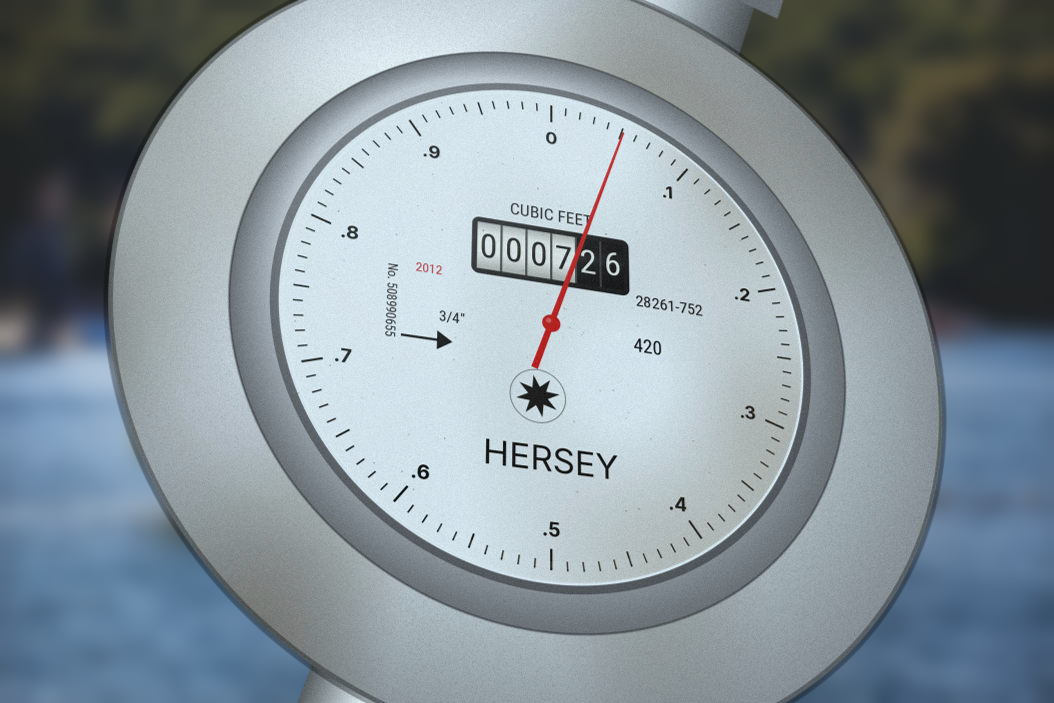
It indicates 726.05 ft³
